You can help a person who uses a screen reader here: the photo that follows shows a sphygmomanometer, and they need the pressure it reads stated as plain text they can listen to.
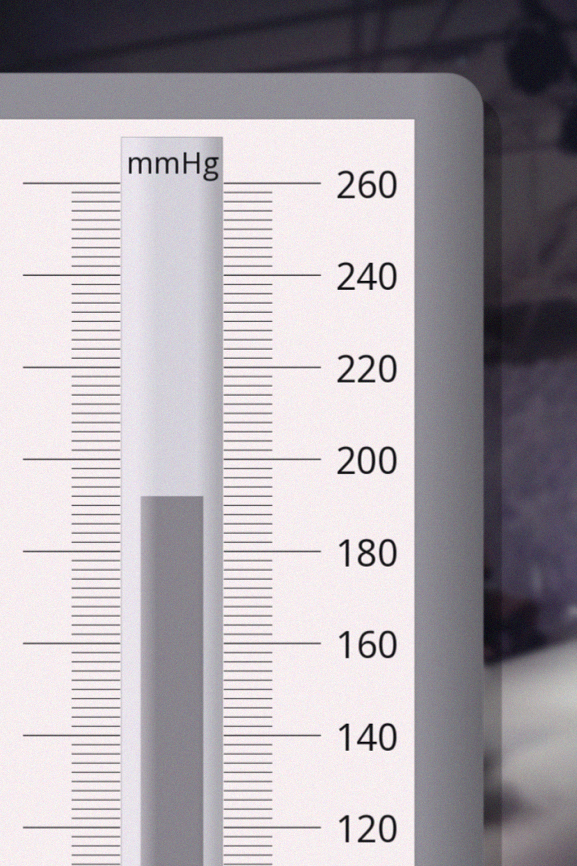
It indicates 192 mmHg
